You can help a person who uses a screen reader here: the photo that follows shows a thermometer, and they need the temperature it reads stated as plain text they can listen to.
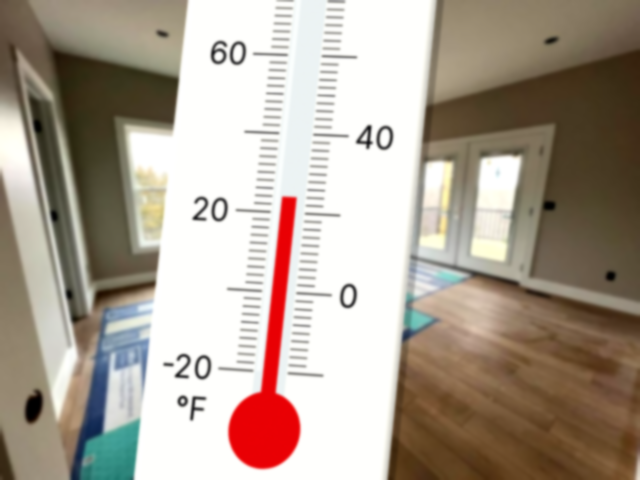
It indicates 24 °F
